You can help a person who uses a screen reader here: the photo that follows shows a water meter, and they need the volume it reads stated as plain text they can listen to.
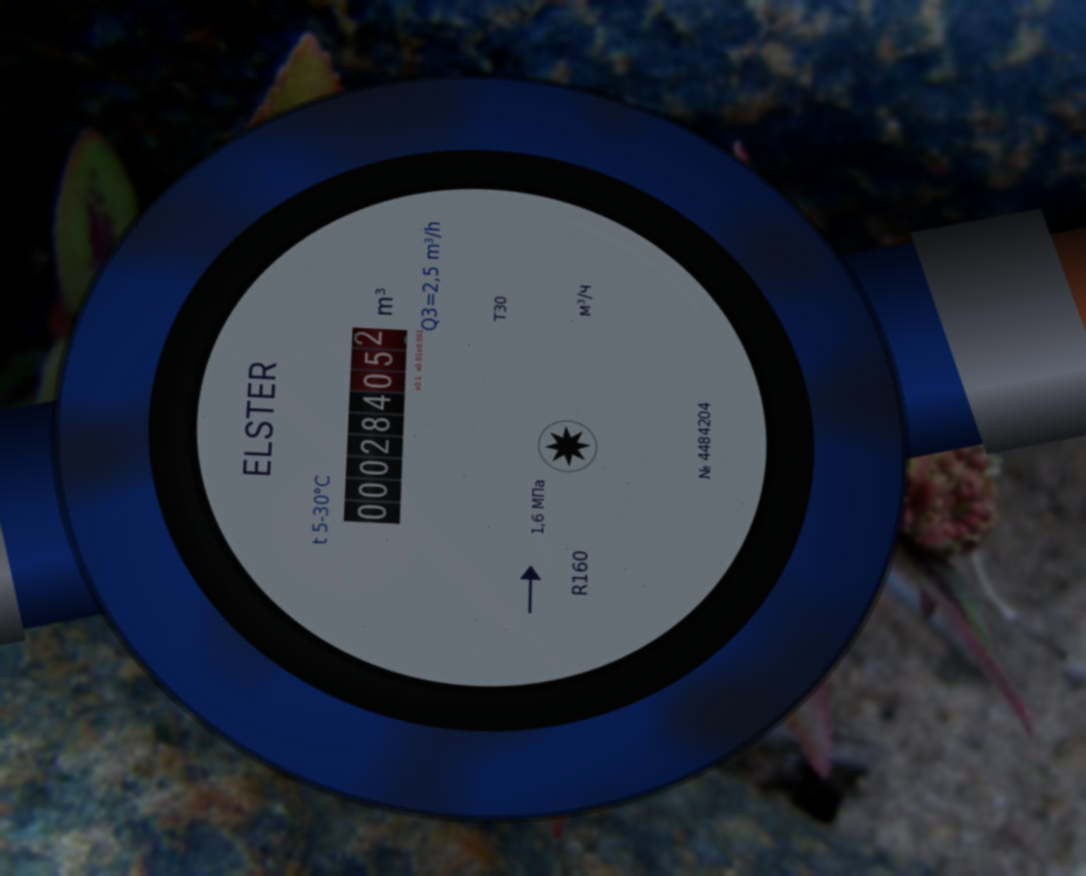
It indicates 284.052 m³
